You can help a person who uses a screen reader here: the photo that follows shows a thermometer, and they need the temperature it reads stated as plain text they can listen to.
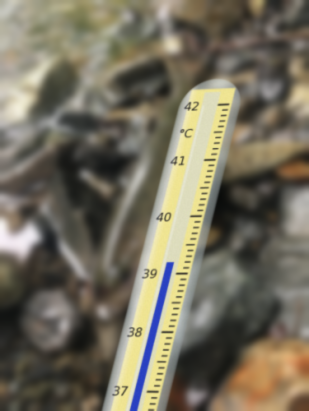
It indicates 39.2 °C
